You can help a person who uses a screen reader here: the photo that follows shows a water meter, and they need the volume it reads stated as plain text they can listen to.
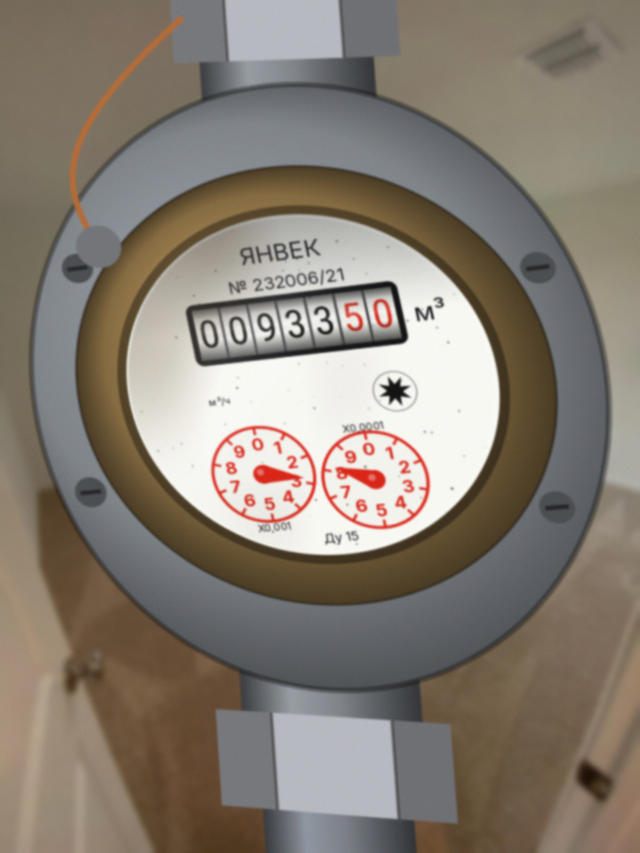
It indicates 933.5028 m³
